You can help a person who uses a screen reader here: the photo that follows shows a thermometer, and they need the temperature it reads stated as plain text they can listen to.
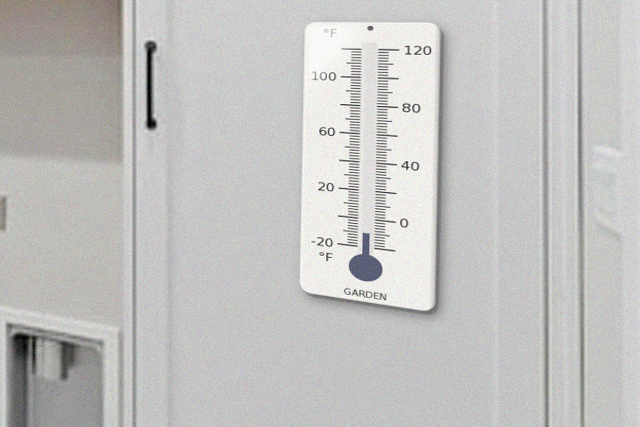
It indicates -10 °F
